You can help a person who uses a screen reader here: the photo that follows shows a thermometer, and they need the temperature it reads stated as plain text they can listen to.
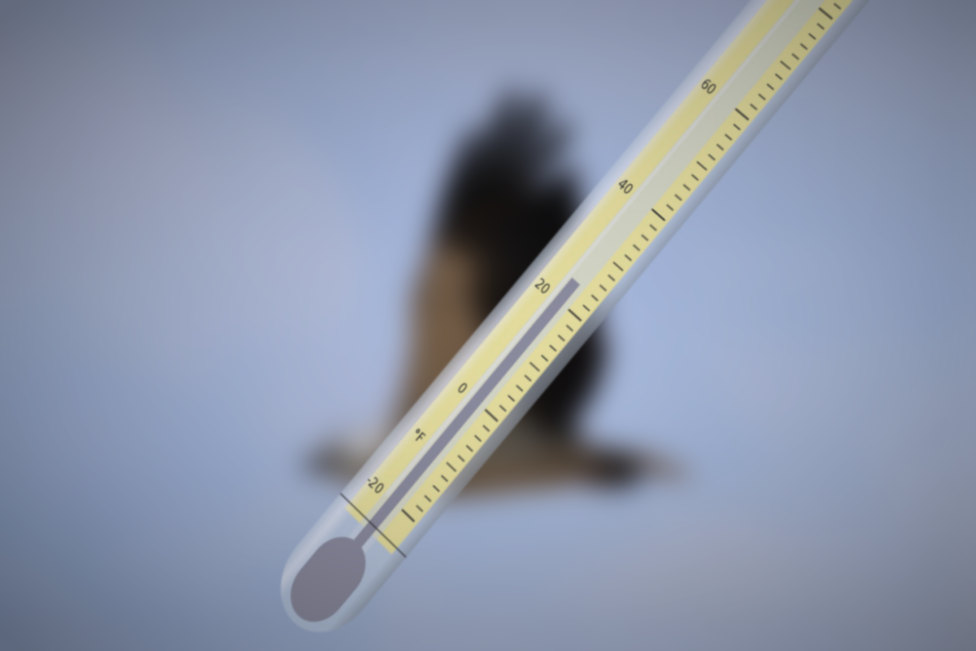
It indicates 24 °F
